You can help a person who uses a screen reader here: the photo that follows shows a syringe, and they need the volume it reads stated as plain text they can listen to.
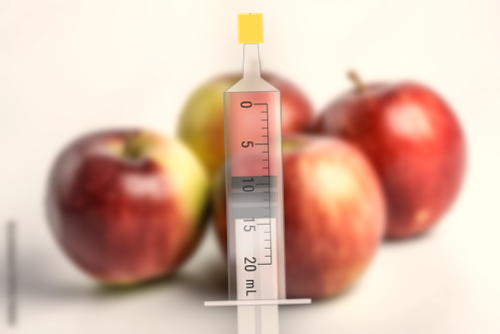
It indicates 9 mL
